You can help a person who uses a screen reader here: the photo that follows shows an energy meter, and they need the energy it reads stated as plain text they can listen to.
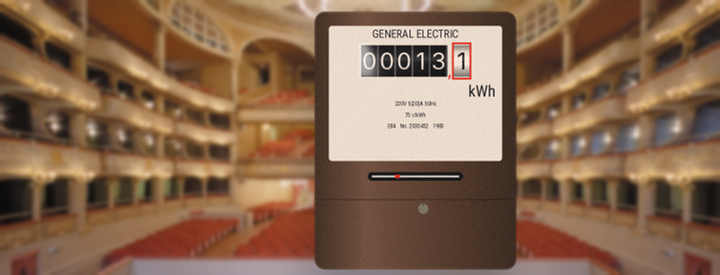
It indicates 13.1 kWh
